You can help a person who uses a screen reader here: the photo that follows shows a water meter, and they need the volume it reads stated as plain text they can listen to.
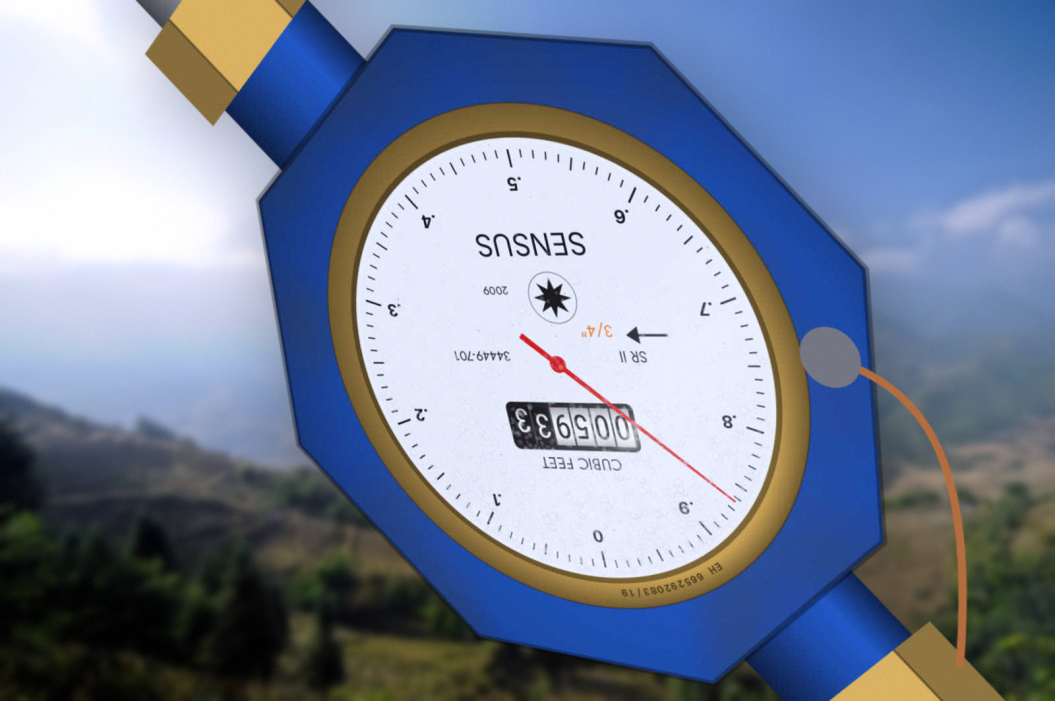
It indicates 5932.86 ft³
